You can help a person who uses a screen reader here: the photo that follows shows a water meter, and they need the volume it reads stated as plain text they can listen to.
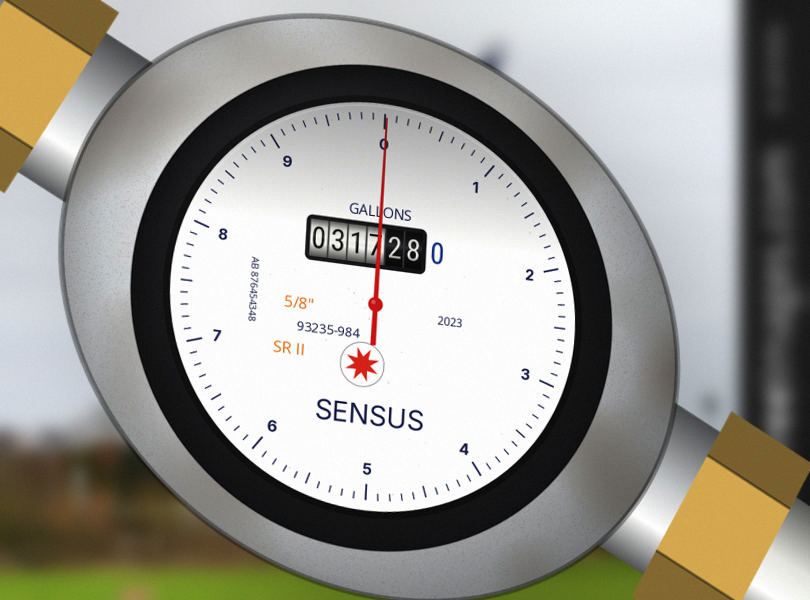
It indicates 317280.0 gal
